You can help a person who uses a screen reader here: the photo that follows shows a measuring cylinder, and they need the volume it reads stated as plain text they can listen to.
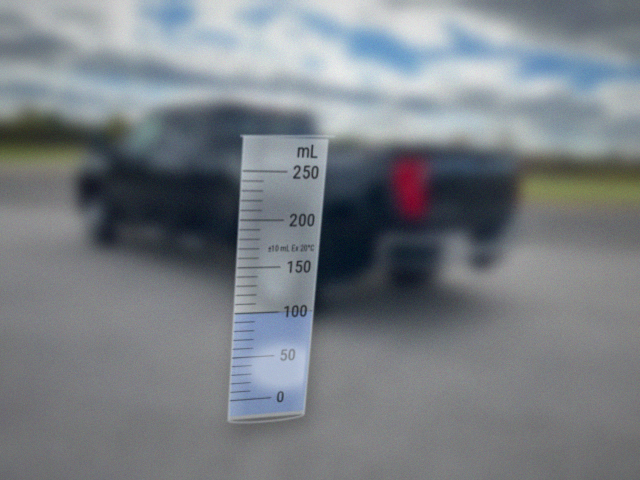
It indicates 100 mL
